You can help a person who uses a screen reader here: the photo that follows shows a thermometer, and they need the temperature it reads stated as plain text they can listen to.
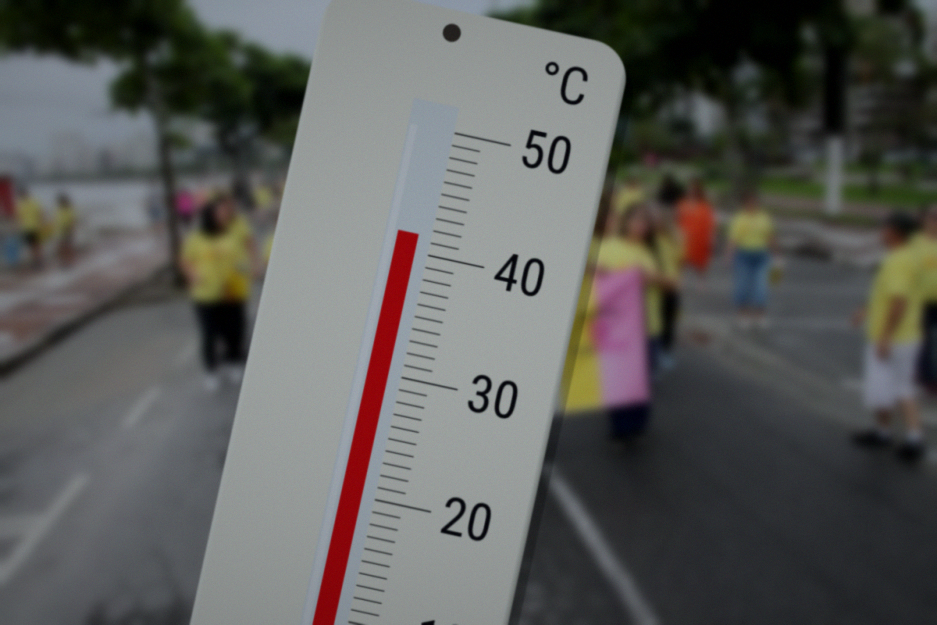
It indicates 41.5 °C
